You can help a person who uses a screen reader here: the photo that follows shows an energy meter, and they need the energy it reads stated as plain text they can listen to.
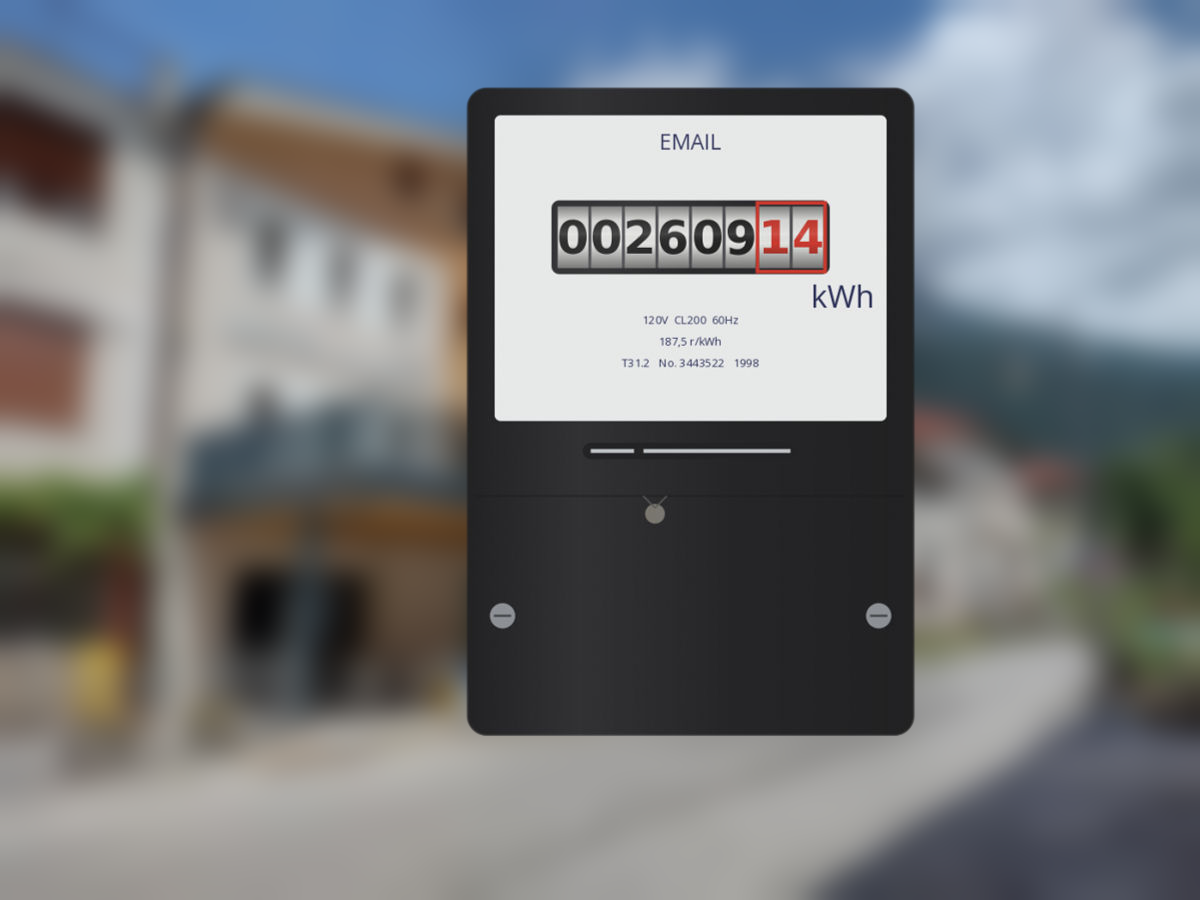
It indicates 2609.14 kWh
